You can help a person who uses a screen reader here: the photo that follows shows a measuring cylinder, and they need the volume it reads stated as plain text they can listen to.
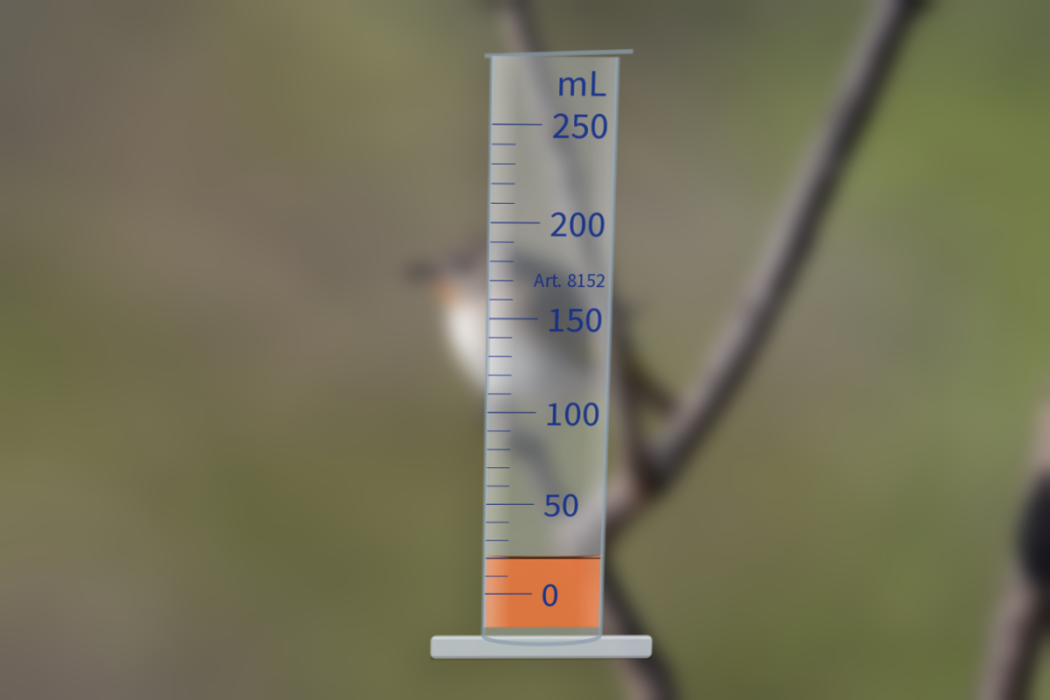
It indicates 20 mL
